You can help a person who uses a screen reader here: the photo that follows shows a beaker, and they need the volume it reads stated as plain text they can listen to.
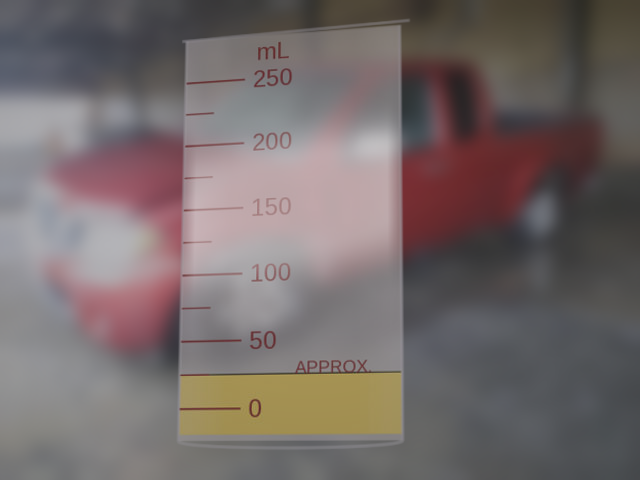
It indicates 25 mL
